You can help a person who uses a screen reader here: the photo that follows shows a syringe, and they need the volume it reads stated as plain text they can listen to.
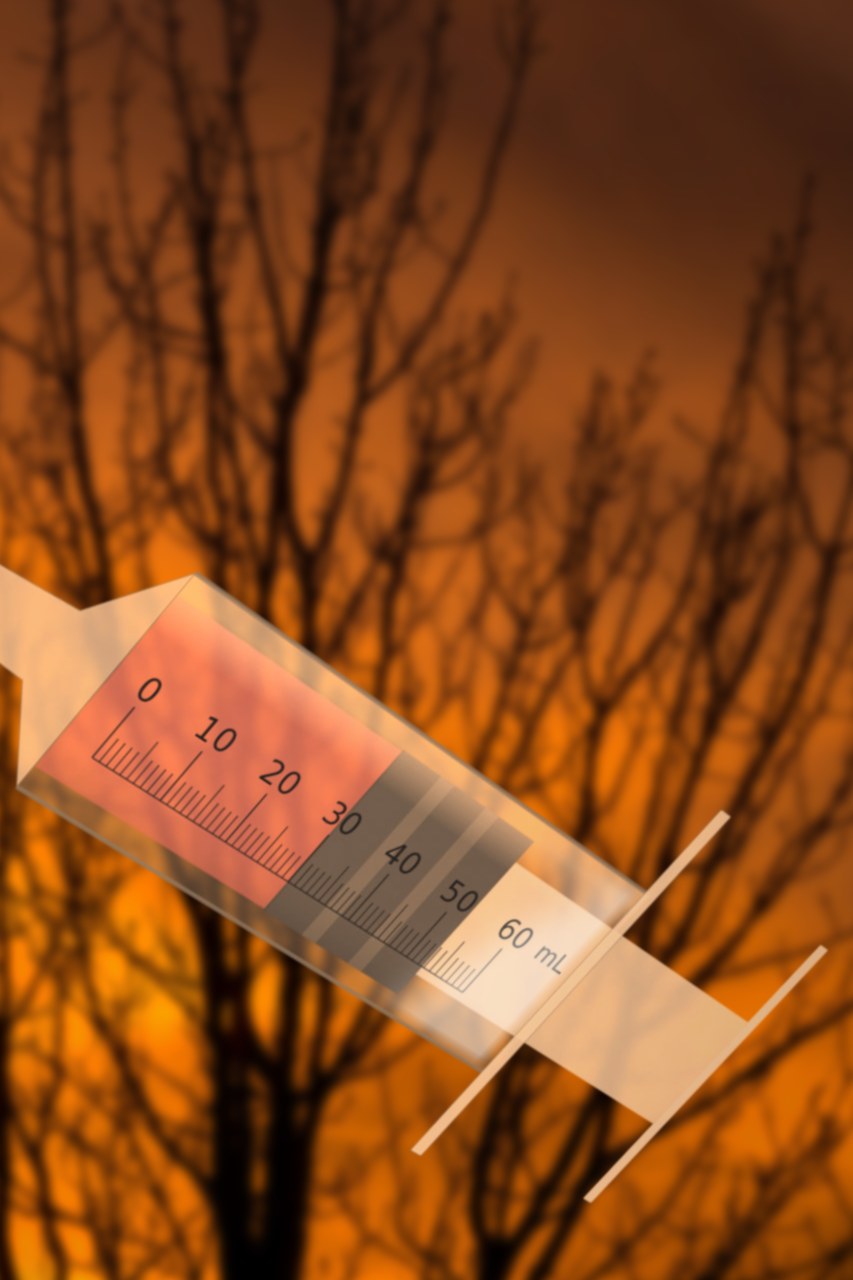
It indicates 30 mL
